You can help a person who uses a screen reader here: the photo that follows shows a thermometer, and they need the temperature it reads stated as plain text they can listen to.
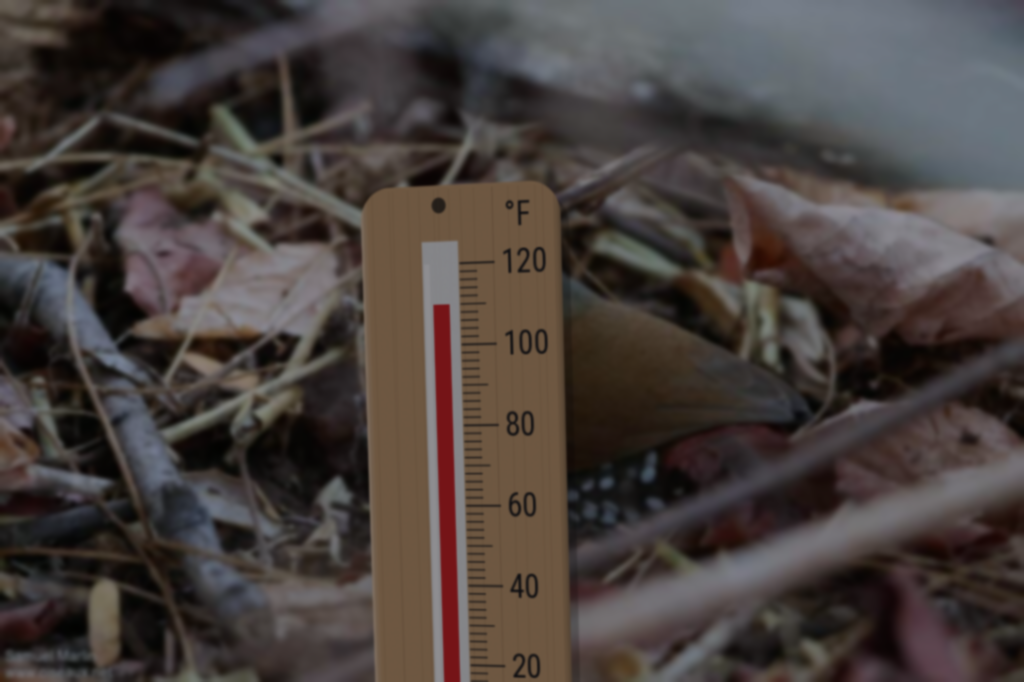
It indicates 110 °F
